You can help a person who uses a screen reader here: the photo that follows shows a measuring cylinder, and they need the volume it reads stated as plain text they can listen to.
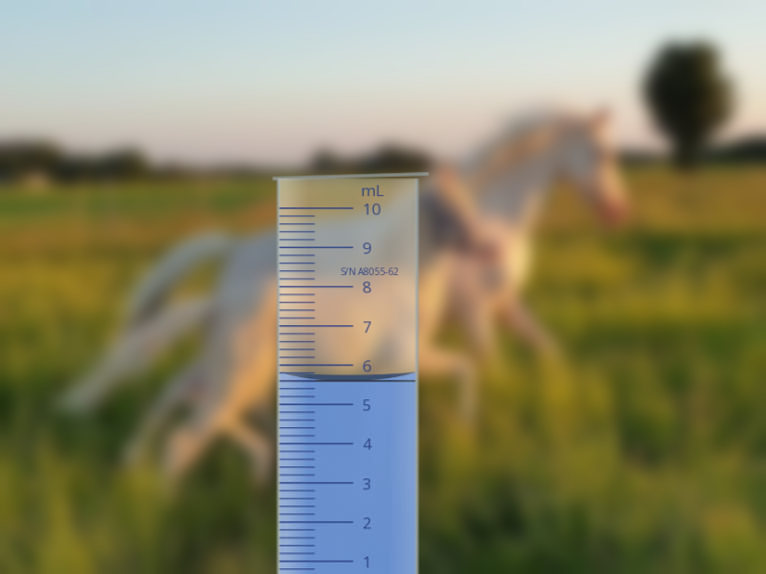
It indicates 5.6 mL
